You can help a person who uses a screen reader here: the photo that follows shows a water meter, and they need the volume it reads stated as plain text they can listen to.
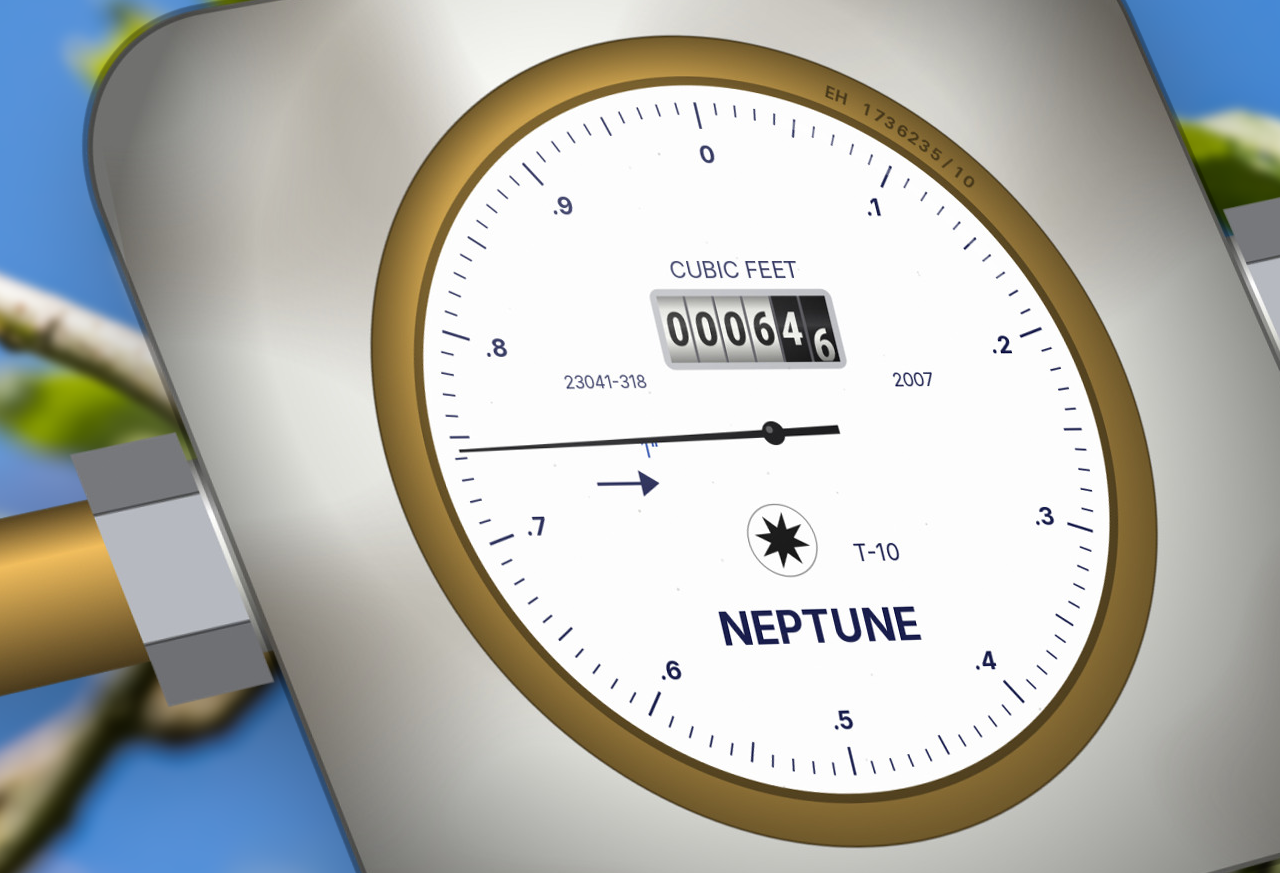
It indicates 645.74 ft³
